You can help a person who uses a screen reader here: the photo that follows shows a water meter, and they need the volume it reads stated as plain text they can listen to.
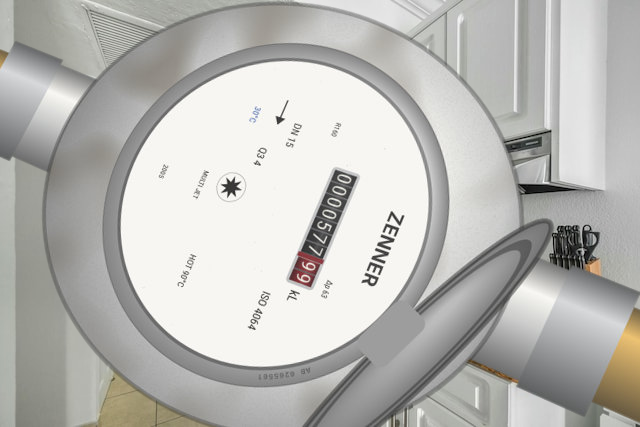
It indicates 577.99 kL
